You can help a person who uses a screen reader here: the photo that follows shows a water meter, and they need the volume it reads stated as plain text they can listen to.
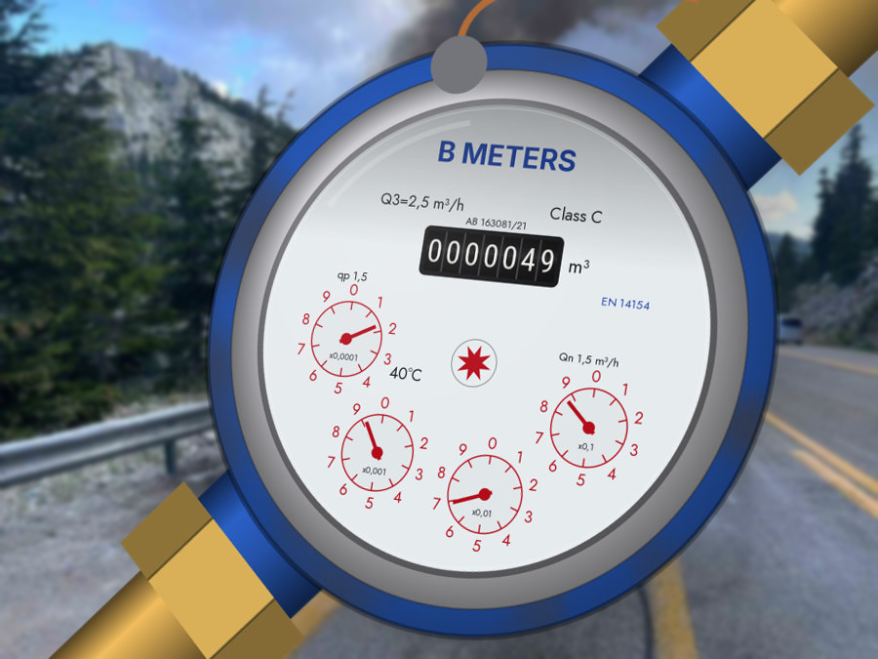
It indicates 49.8691 m³
